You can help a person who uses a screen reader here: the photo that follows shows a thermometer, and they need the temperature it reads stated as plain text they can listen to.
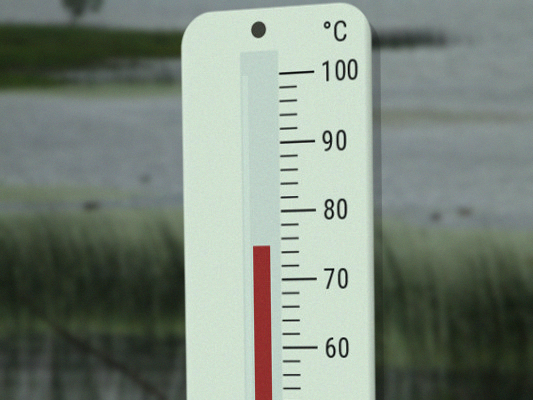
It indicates 75 °C
